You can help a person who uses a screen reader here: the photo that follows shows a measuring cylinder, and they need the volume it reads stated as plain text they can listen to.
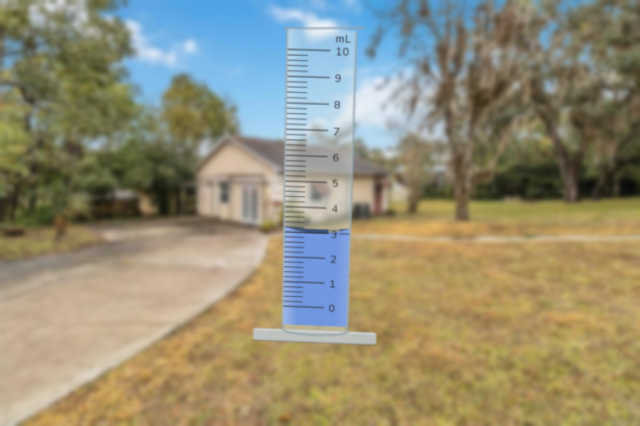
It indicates 3 mL
